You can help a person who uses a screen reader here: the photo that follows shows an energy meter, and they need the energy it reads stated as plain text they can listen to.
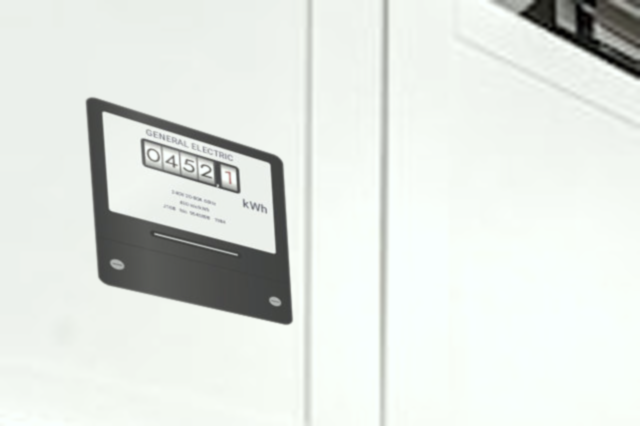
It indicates 452.1 kWh
